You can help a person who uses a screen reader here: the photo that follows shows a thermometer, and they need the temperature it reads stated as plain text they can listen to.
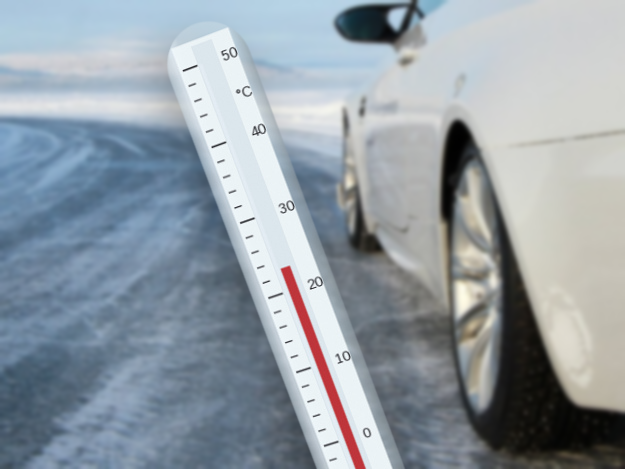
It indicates 23 °C
